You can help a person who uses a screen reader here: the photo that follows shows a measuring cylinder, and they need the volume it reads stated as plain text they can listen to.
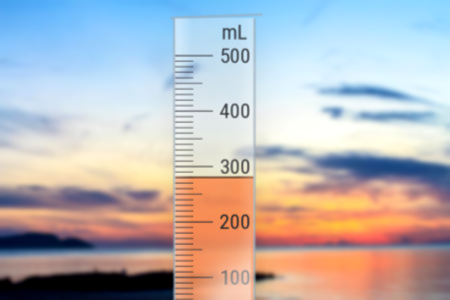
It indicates 280 mL
